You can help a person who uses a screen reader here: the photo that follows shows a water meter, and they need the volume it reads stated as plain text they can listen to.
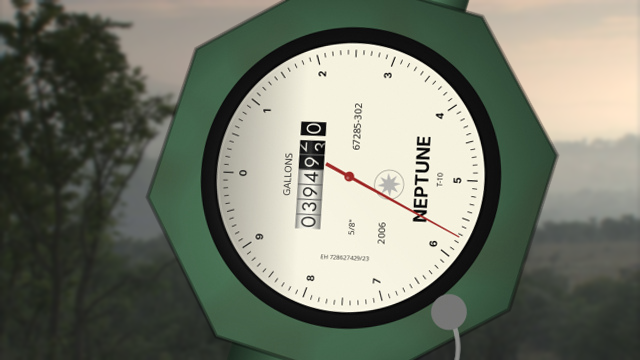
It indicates 394925.7 gal
